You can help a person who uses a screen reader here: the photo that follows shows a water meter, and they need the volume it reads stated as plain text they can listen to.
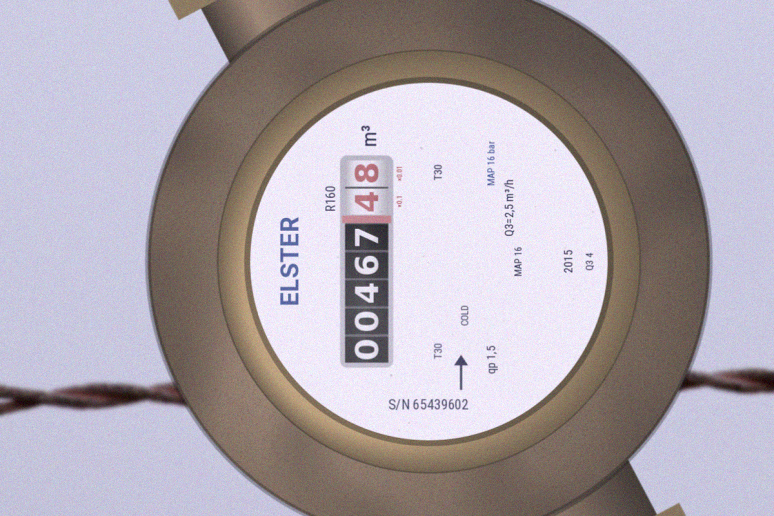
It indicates 467.48 m³
